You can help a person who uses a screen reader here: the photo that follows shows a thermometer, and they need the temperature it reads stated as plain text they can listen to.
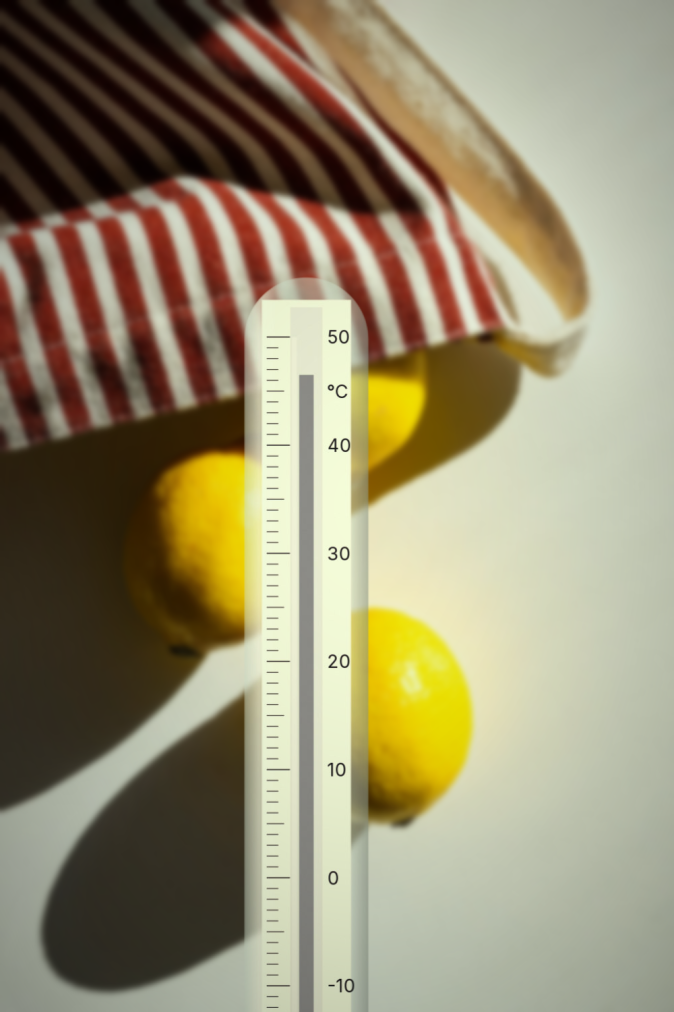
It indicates 46.5 °C
